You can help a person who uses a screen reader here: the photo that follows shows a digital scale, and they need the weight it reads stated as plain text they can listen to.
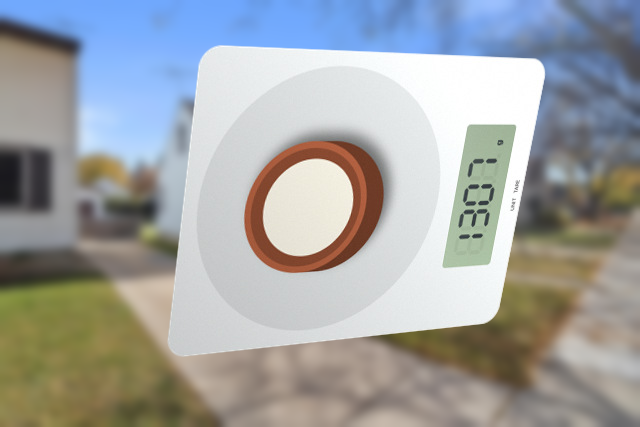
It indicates 1307 g
